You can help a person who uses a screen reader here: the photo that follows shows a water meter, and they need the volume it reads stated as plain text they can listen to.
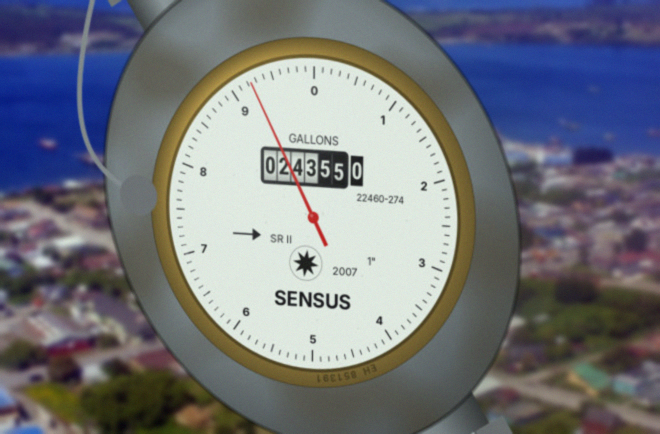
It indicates 243549.2 gal
